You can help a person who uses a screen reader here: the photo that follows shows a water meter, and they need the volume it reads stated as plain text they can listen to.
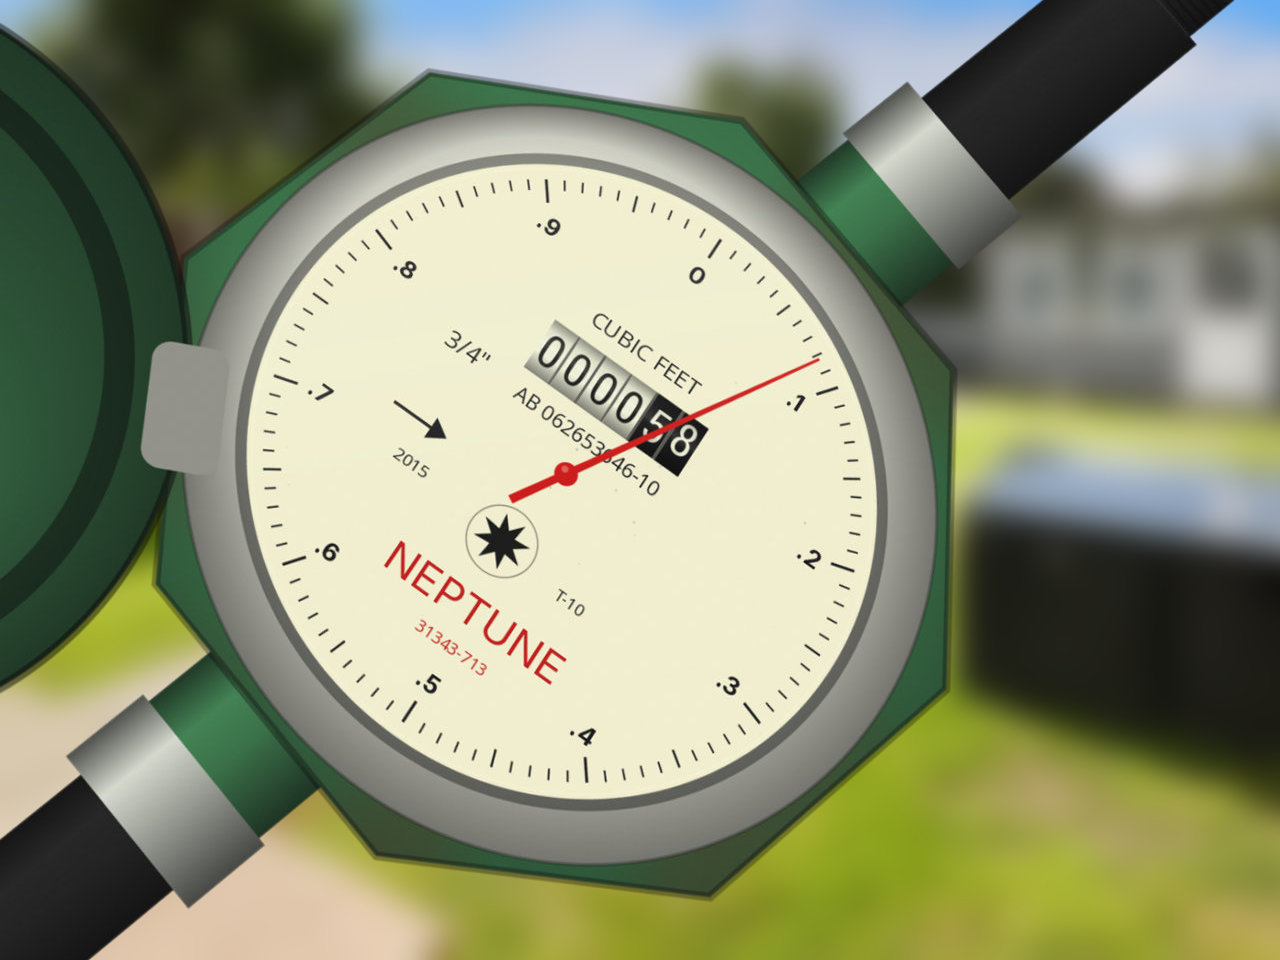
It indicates 58.08 ft³
